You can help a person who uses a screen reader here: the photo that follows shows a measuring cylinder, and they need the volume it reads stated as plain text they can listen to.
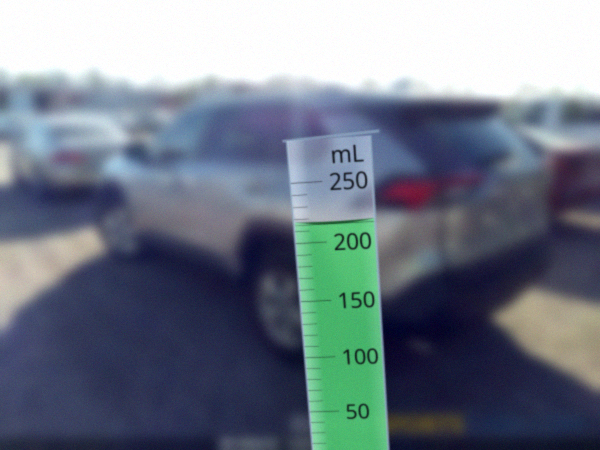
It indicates 215 mL
